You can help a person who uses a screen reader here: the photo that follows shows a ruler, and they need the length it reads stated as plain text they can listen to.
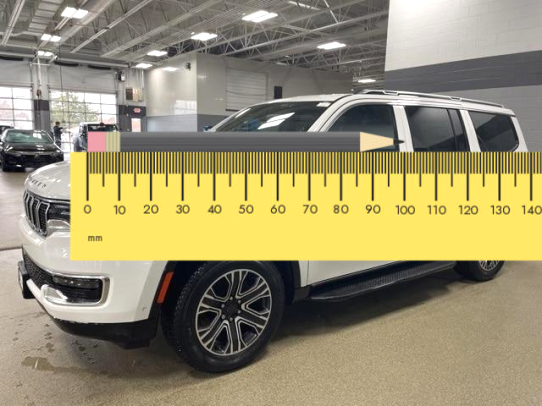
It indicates 100 mm
